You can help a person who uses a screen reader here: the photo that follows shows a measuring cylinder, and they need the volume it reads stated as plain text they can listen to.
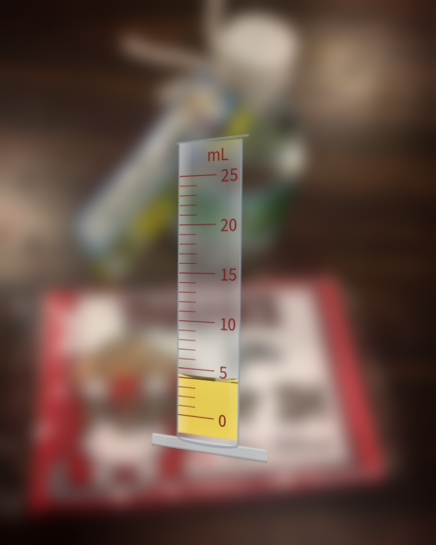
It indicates 4 mL
